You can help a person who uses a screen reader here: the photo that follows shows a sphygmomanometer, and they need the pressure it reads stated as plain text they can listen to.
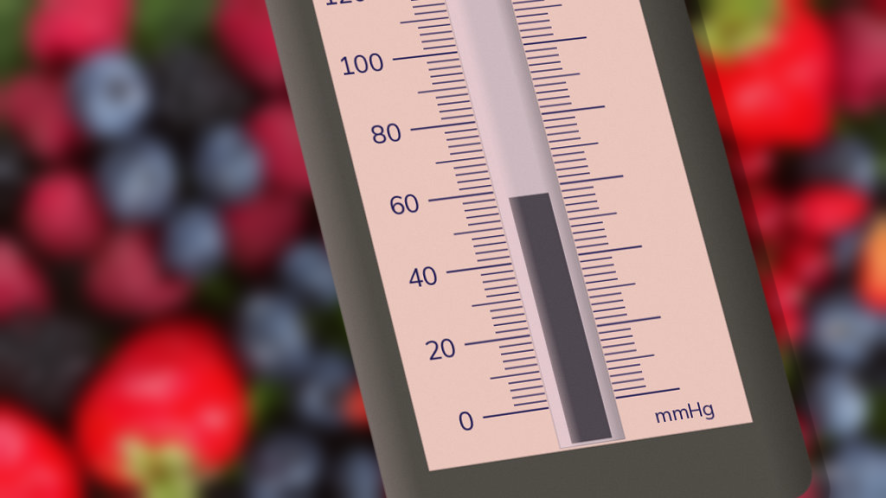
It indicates 58 mmHg
